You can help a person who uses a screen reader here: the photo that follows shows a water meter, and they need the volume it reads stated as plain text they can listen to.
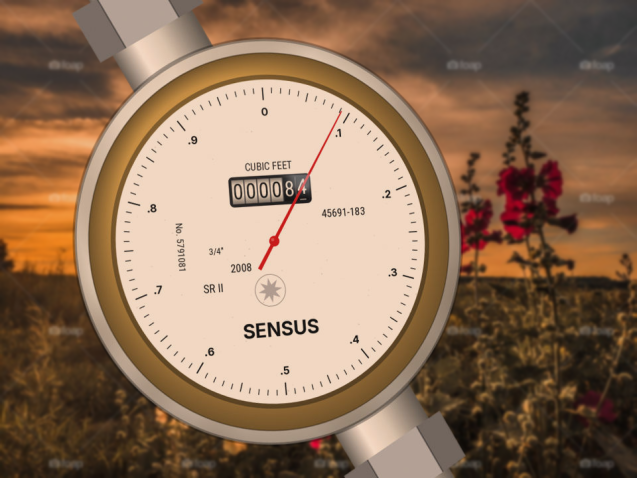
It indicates 84.09 ft³
